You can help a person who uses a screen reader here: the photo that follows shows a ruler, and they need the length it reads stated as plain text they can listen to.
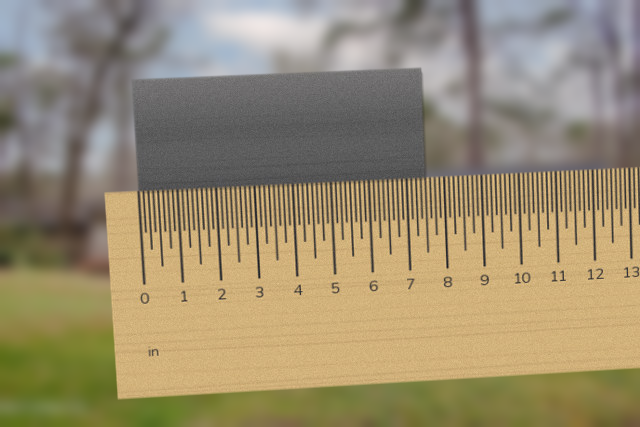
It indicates 7.5 in
